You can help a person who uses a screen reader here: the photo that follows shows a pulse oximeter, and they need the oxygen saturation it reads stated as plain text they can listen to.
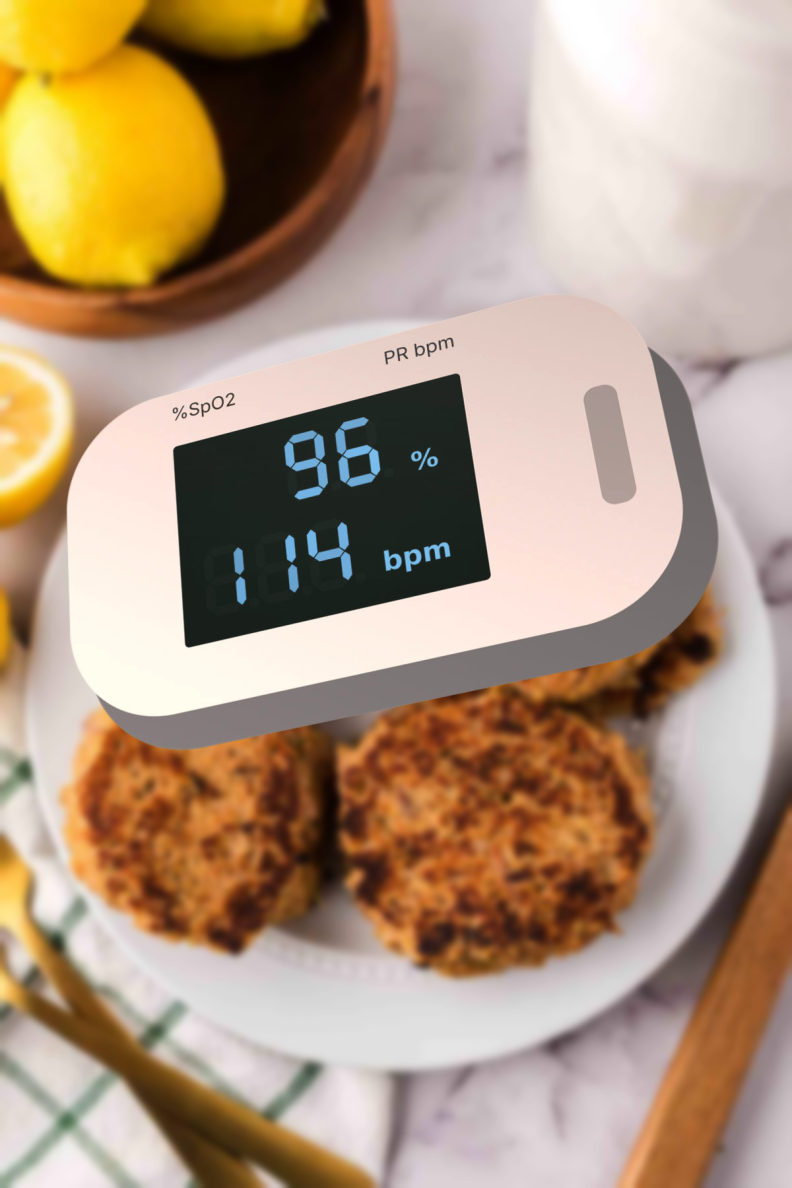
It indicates 96 %
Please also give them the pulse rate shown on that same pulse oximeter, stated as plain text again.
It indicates 114 bpm
